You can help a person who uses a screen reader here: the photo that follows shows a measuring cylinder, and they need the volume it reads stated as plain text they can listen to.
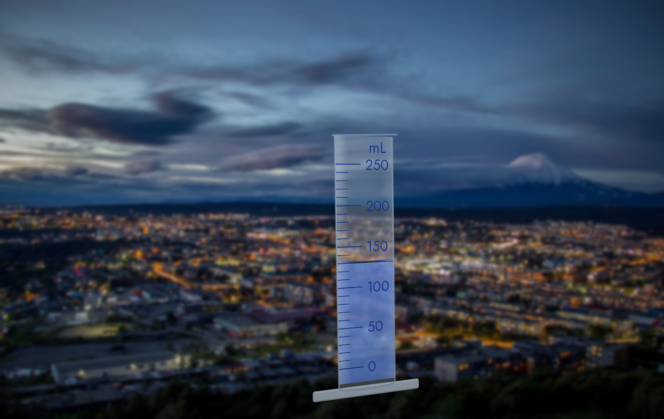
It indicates 130 mL
